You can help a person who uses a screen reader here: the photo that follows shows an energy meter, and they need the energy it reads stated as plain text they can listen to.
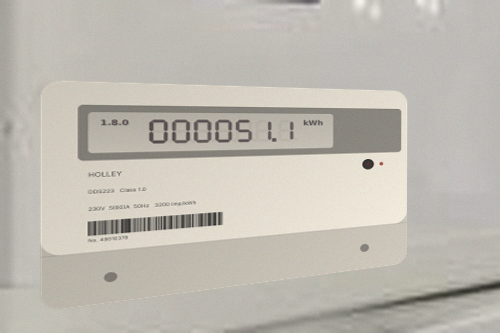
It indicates 51.1 kWh
